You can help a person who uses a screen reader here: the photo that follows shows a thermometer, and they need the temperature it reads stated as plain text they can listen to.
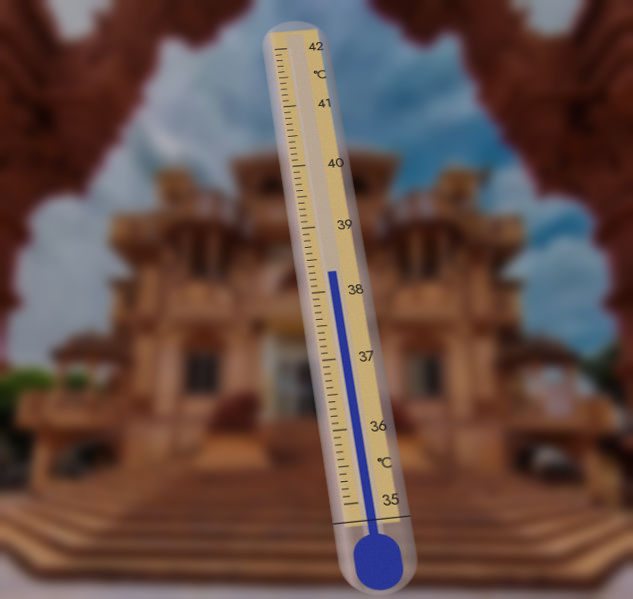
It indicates 38.3 °C
